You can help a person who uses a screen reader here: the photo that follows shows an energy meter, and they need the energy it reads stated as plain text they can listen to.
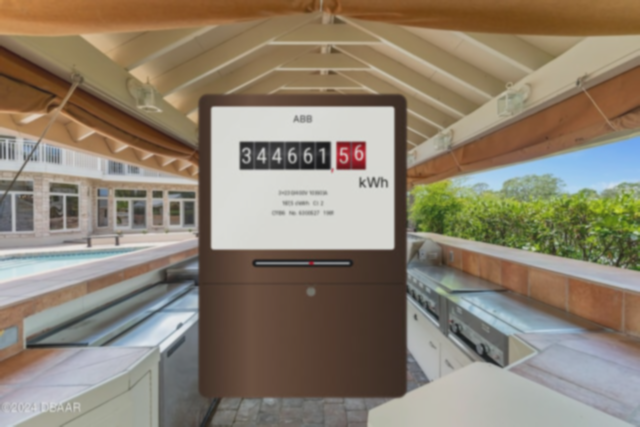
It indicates 344661.56 kWh
